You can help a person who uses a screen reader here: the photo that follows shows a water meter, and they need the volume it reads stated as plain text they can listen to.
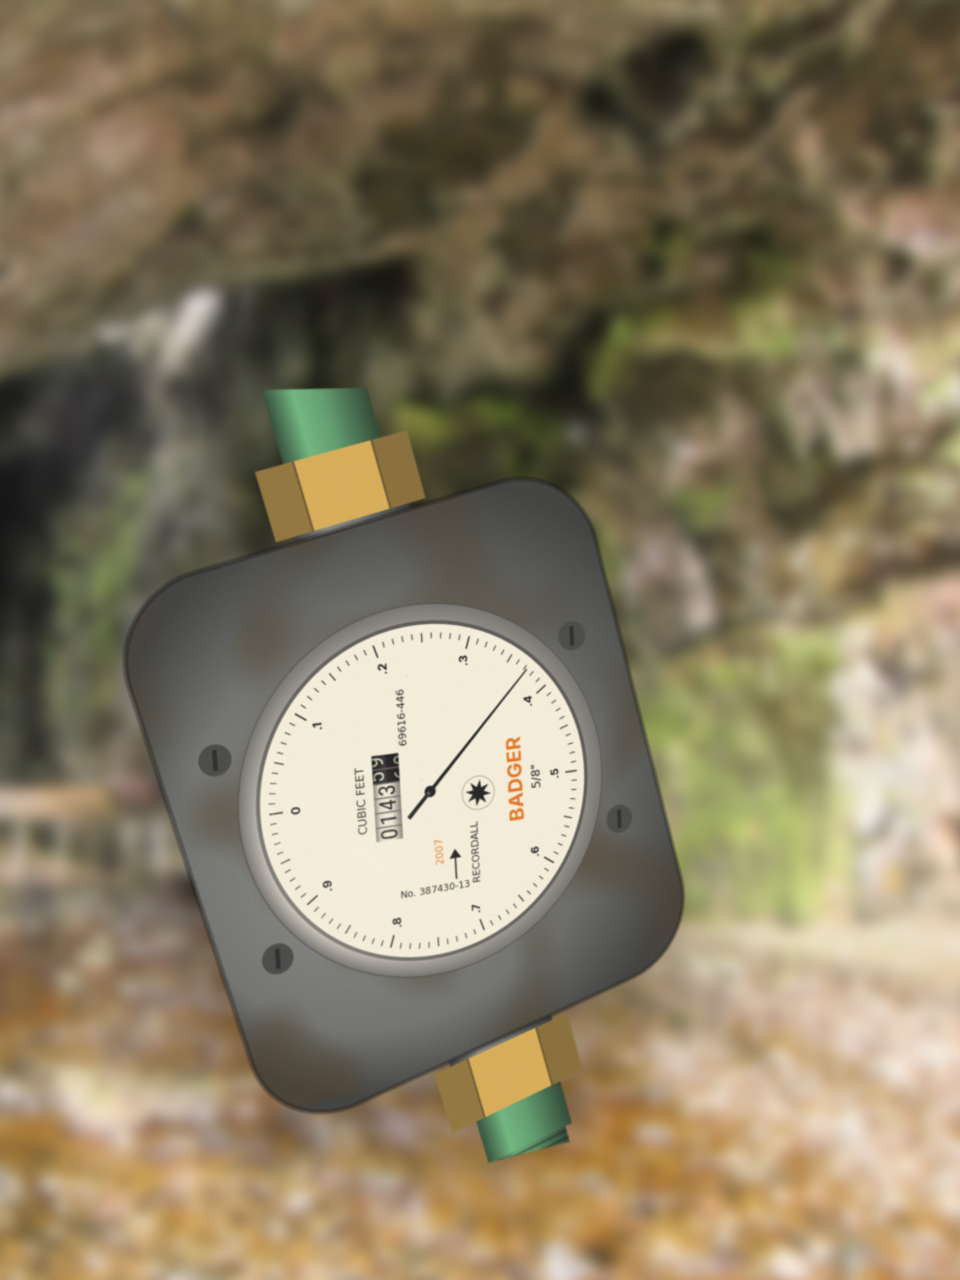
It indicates 14359.37 ft³
